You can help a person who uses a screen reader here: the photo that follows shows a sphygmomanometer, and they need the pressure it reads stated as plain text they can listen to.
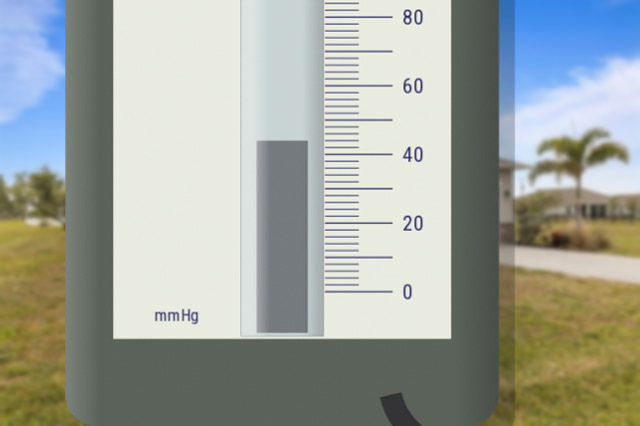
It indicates 44 mmHg
